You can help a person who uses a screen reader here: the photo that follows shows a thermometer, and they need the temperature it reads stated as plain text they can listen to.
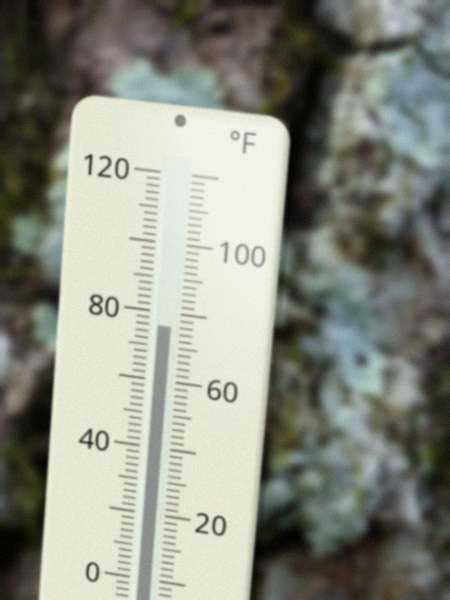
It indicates 76 °F
